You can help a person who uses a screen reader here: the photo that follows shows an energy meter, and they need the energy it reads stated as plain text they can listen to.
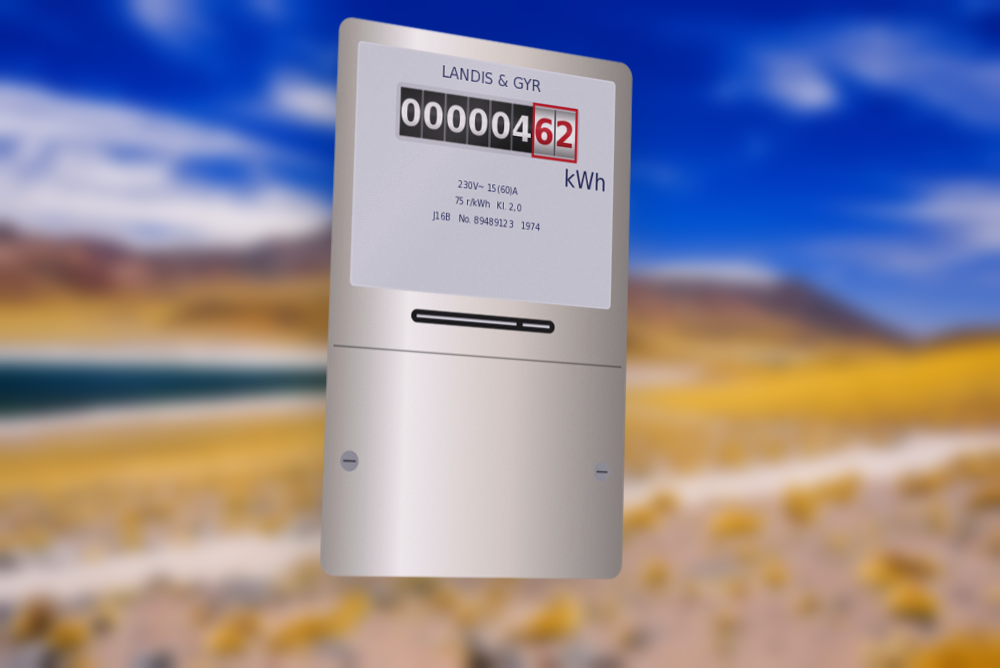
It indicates 4.62 kWh
